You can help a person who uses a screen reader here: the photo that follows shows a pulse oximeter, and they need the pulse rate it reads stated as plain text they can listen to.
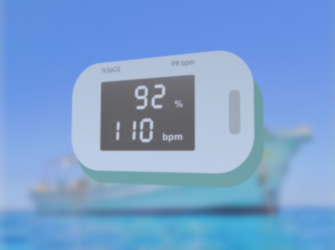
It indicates 110 bpm
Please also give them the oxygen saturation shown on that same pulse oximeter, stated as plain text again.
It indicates 92 %
